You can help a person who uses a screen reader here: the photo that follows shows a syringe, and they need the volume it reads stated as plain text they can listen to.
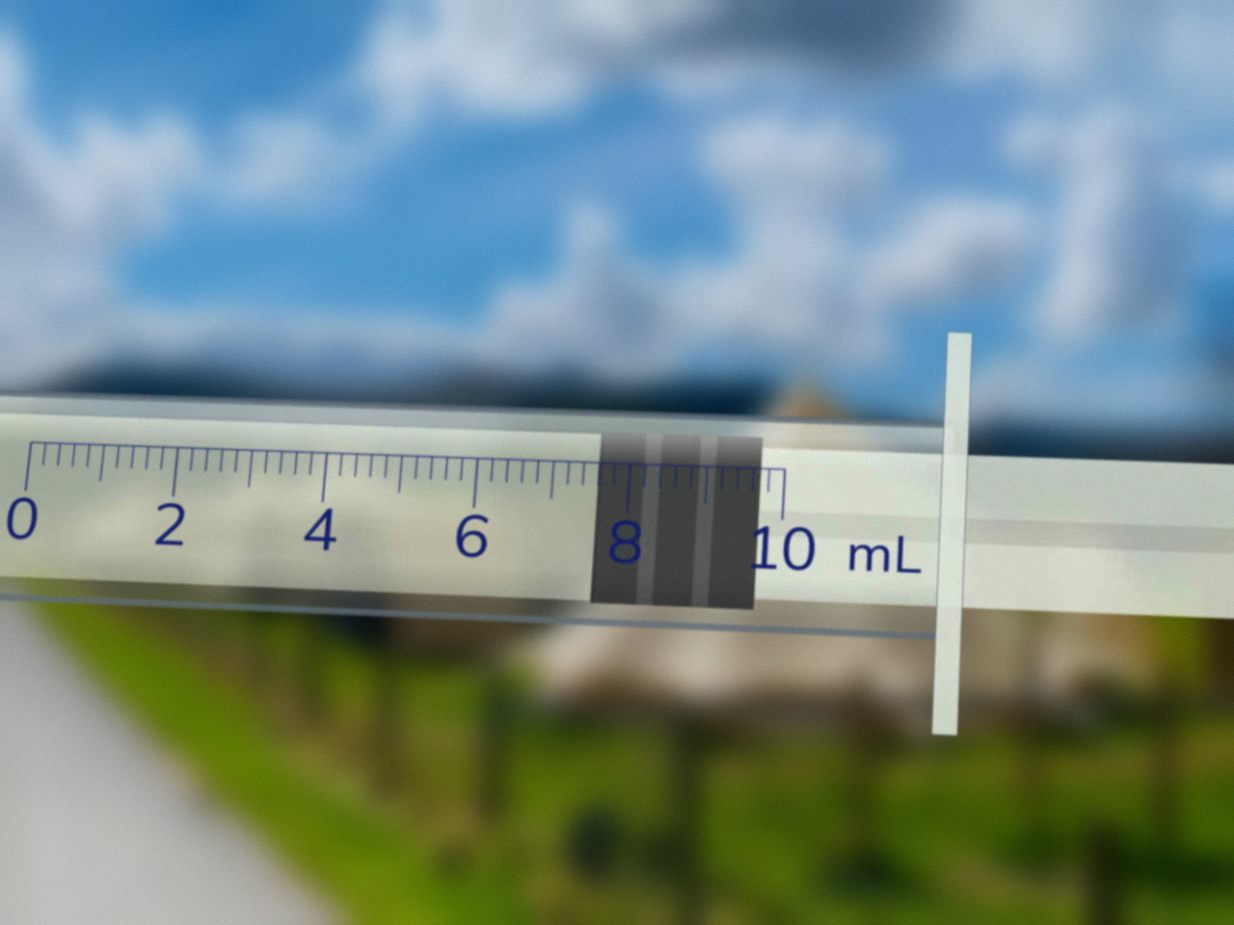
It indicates 7.6 mL
